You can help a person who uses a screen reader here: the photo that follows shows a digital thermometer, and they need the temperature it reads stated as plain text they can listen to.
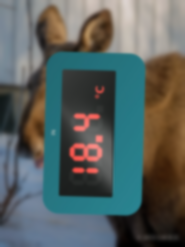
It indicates 18.4 °C
